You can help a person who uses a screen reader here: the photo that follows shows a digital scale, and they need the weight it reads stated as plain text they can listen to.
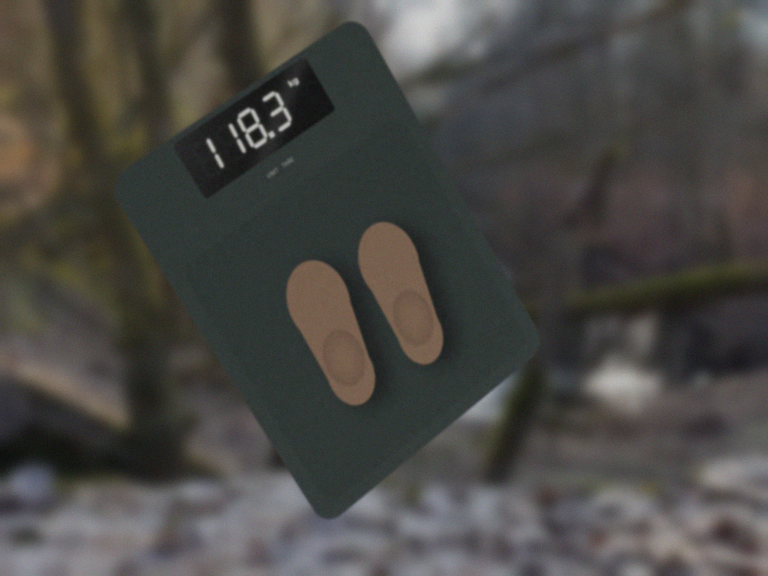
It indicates 118.3 kg
